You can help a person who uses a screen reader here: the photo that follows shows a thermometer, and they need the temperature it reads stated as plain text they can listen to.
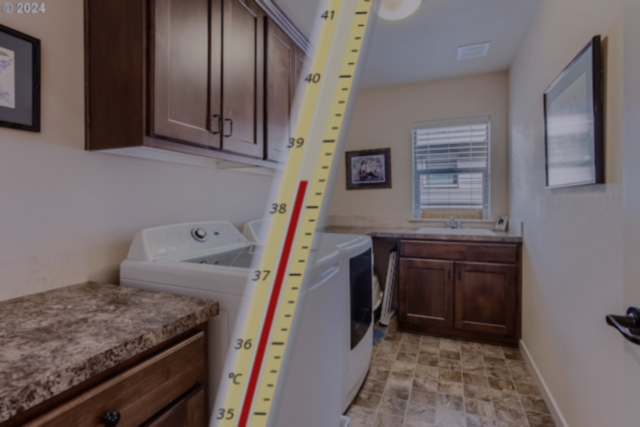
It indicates 38.4 °C
